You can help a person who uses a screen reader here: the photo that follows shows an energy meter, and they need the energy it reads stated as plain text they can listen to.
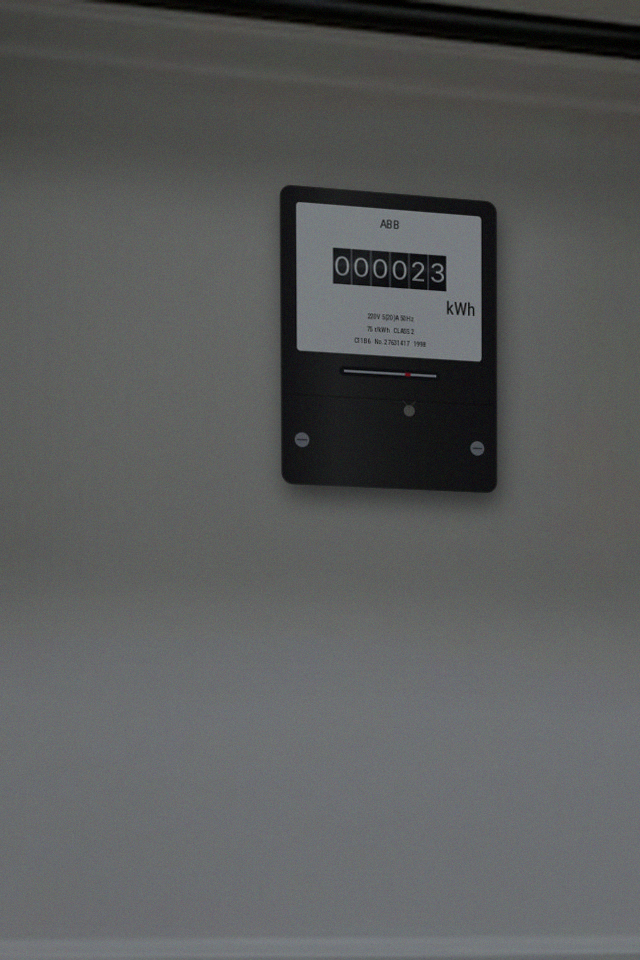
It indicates 23 kWh
